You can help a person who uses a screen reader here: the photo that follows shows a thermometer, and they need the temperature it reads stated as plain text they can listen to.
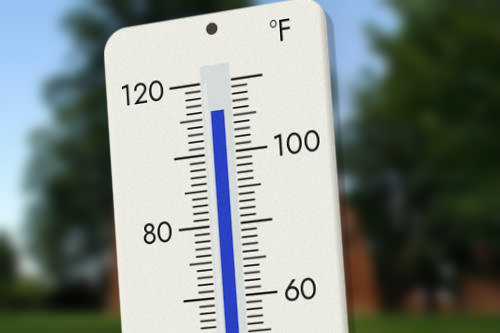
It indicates 112 °F
